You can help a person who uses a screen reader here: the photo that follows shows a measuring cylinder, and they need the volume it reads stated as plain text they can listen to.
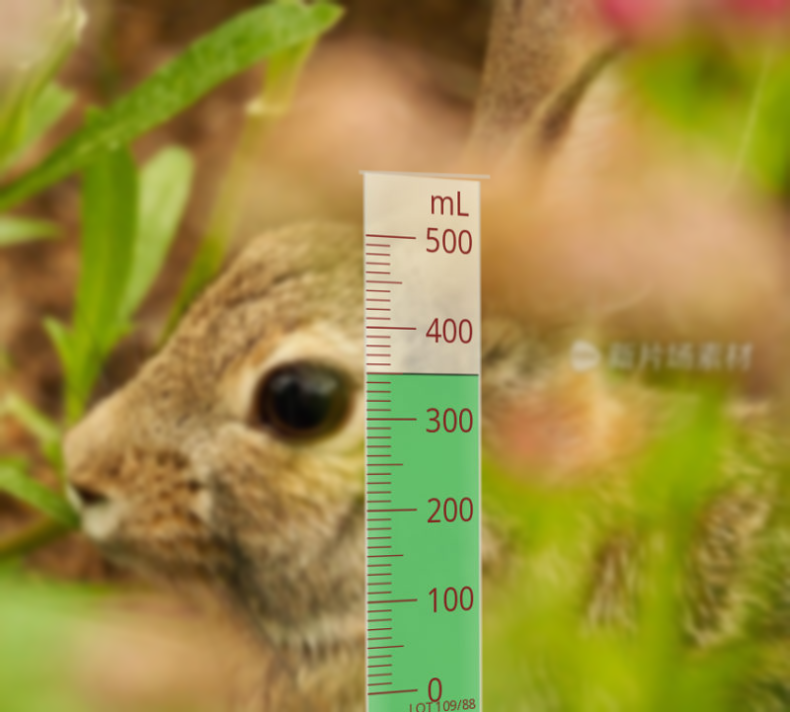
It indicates 350 mL
